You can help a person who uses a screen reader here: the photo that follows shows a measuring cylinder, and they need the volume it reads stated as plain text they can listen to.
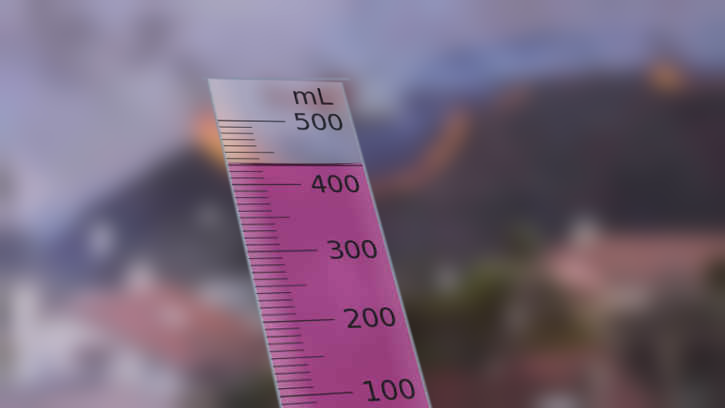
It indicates 430 mL
